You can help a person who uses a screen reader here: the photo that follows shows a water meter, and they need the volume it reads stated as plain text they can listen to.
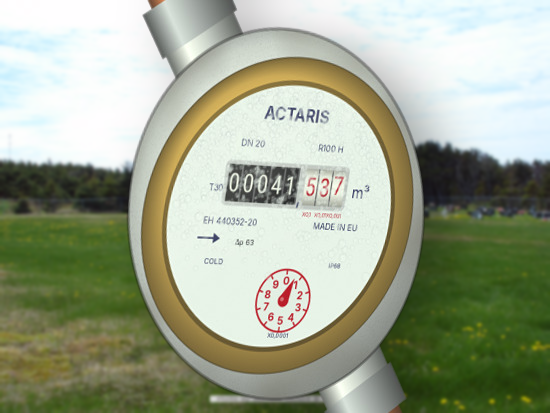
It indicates 41.5370 m³
